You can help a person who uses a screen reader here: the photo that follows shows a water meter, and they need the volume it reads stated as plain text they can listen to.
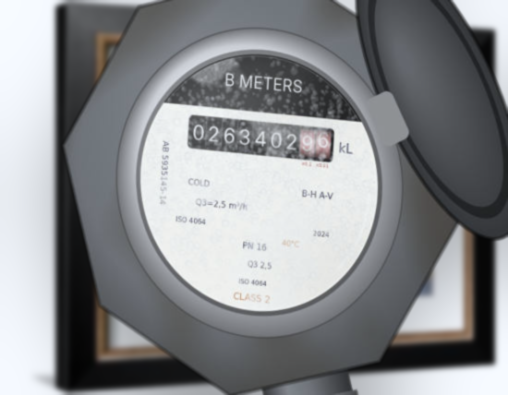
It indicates 263402.96 kL
